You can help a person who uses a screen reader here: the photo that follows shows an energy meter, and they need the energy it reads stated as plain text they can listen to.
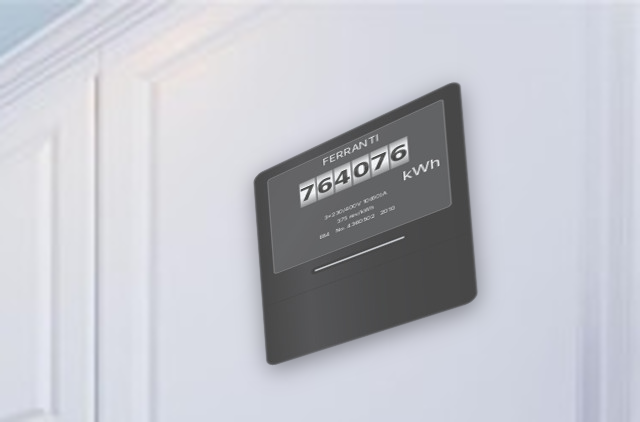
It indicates 764076 kWh
